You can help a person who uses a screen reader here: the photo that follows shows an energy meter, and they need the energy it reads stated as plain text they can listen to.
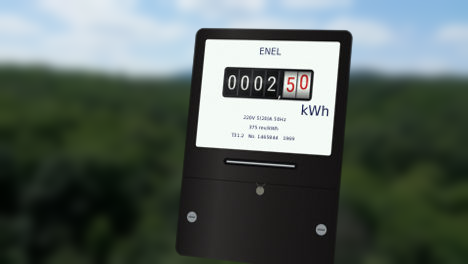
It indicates 2.50 kWh
